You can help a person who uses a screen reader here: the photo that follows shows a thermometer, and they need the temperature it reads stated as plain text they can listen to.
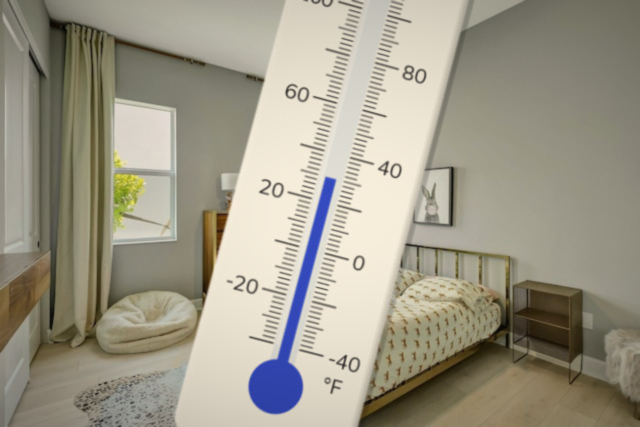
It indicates 30 °F
